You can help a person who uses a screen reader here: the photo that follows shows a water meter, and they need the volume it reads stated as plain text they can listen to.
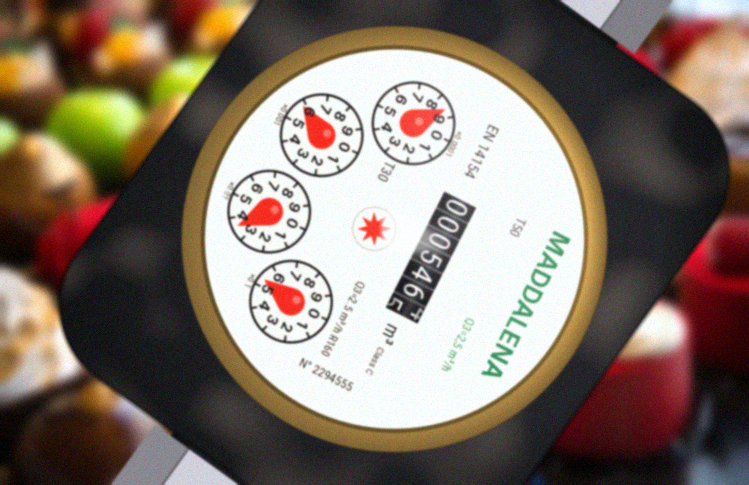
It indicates 5464.5358 m³
